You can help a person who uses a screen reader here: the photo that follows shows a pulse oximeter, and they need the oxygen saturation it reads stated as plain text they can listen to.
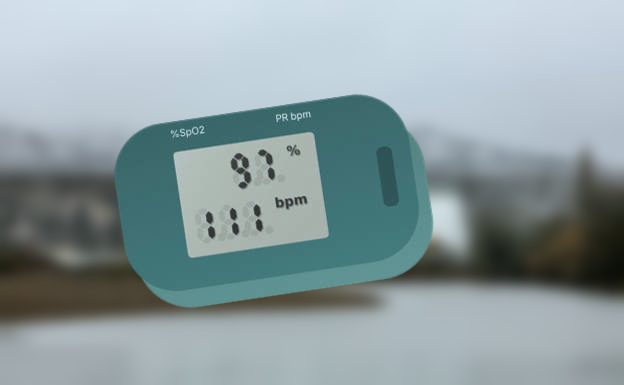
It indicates 97 %
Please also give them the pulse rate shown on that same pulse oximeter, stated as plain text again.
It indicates 111 bpm
